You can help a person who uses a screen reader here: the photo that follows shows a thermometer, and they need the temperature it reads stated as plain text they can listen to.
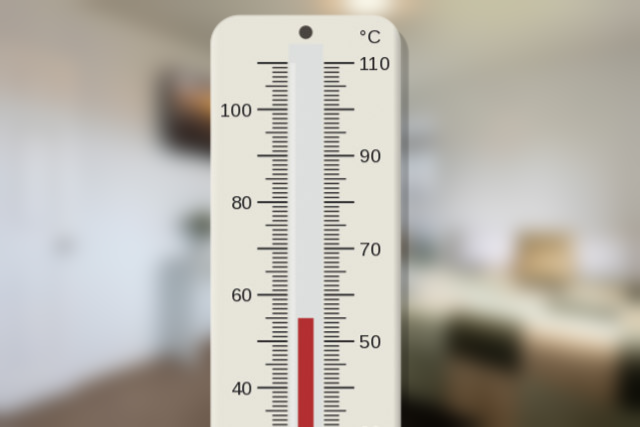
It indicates 55 °C
